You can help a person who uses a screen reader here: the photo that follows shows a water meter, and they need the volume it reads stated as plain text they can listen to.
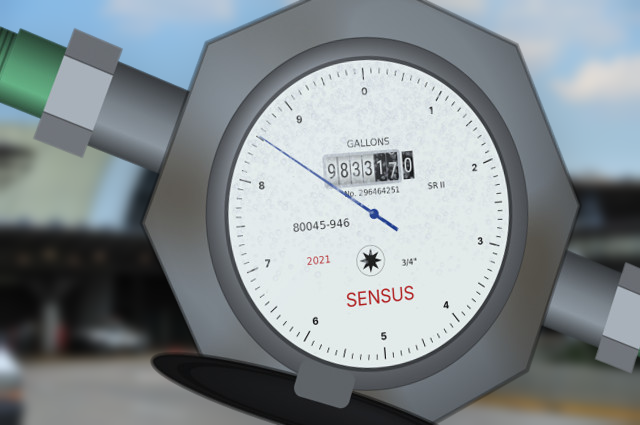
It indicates 9833168.5 gal
